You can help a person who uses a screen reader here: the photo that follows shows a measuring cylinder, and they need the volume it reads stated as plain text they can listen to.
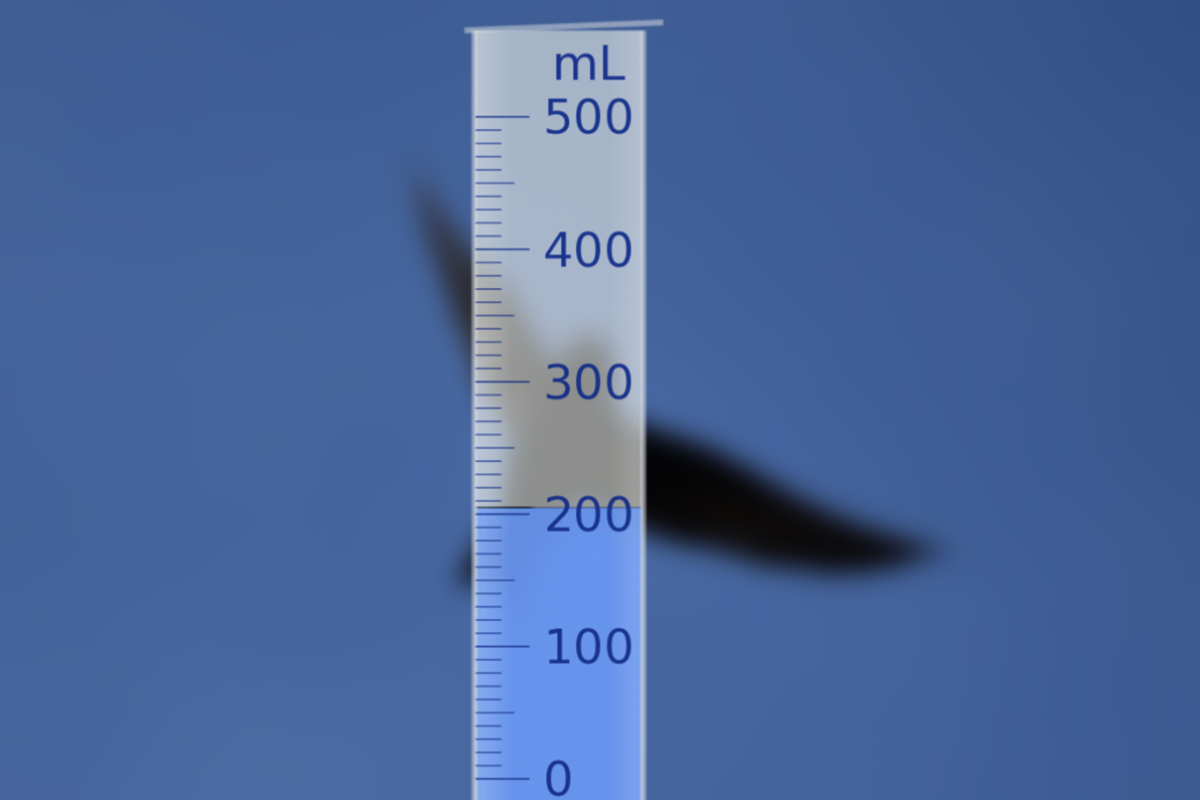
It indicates 205 mL
